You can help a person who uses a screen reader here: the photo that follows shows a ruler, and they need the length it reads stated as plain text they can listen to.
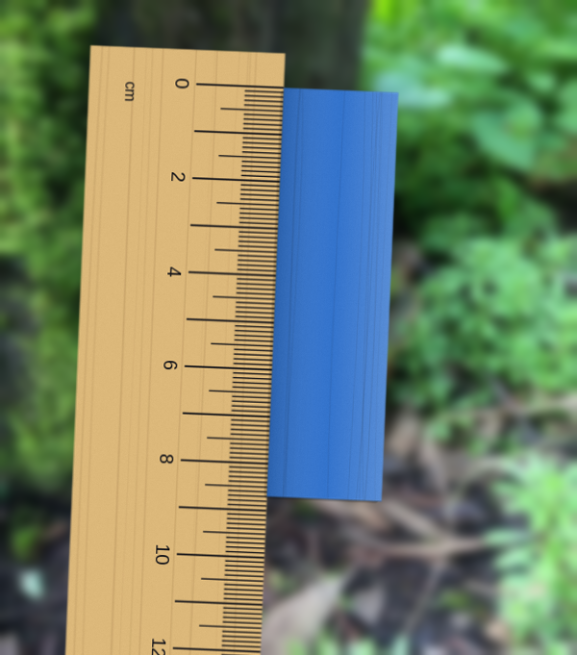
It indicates 8.7 cm
